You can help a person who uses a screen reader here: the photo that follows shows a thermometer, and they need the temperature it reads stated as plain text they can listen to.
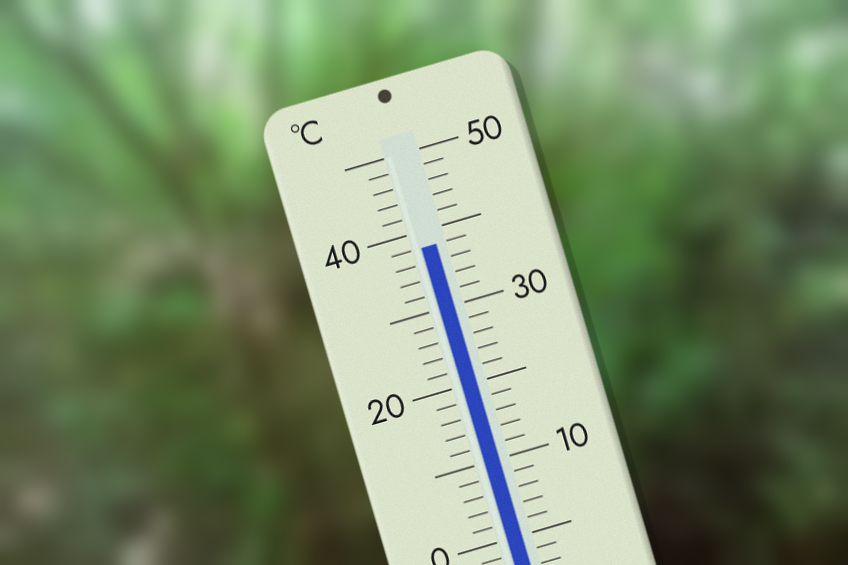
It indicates 38 °C
